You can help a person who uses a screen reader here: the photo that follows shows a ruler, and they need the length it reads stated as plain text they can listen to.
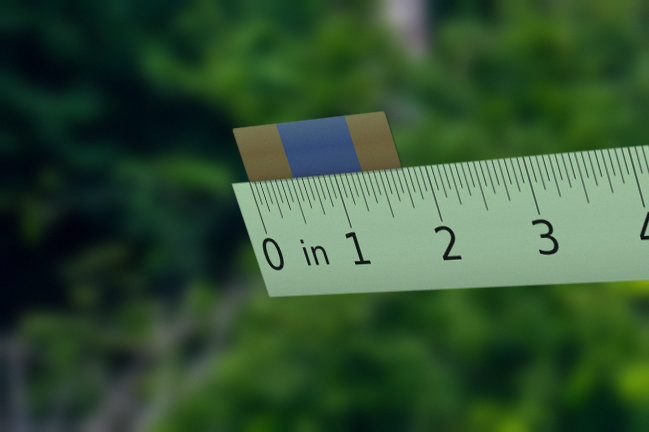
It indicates 1.75 in
